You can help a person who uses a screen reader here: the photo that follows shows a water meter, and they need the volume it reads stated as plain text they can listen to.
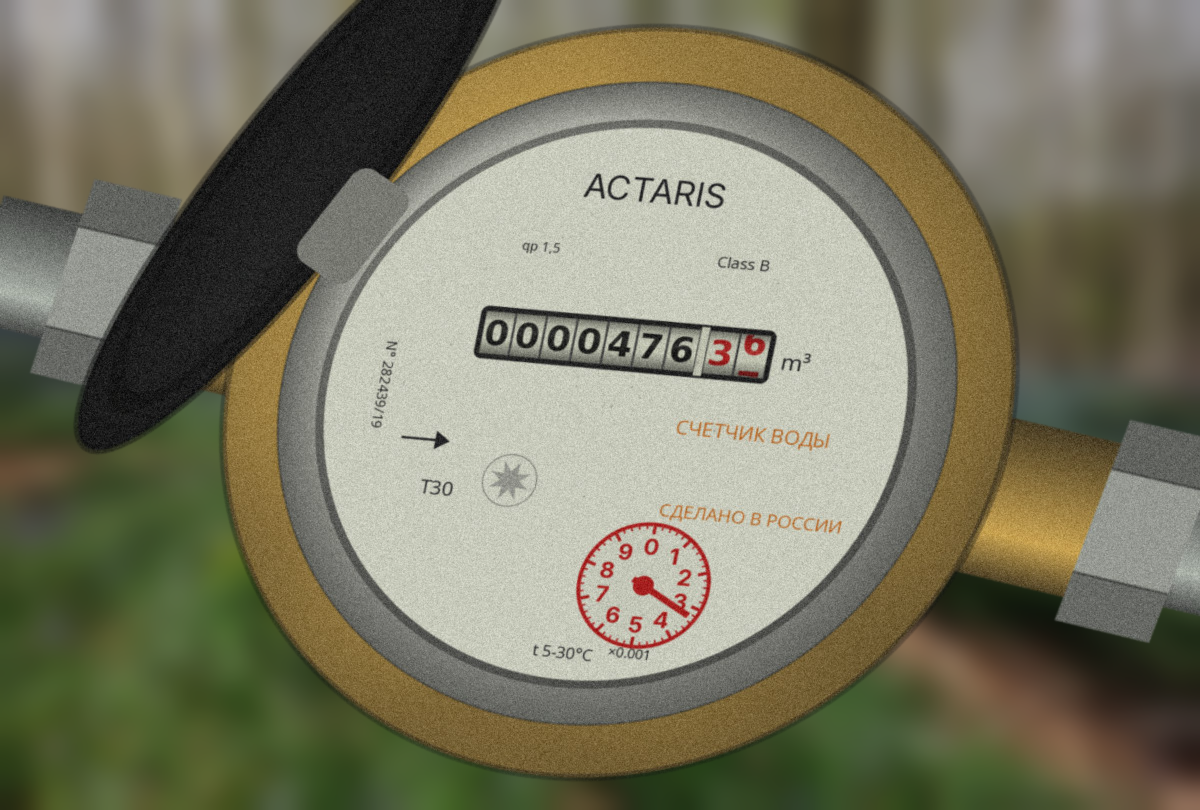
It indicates 476.363 m³
